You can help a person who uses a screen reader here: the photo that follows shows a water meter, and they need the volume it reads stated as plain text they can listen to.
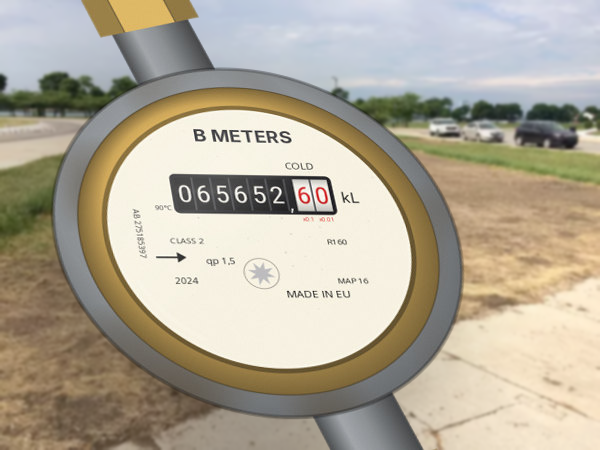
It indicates 65652.60 kL
